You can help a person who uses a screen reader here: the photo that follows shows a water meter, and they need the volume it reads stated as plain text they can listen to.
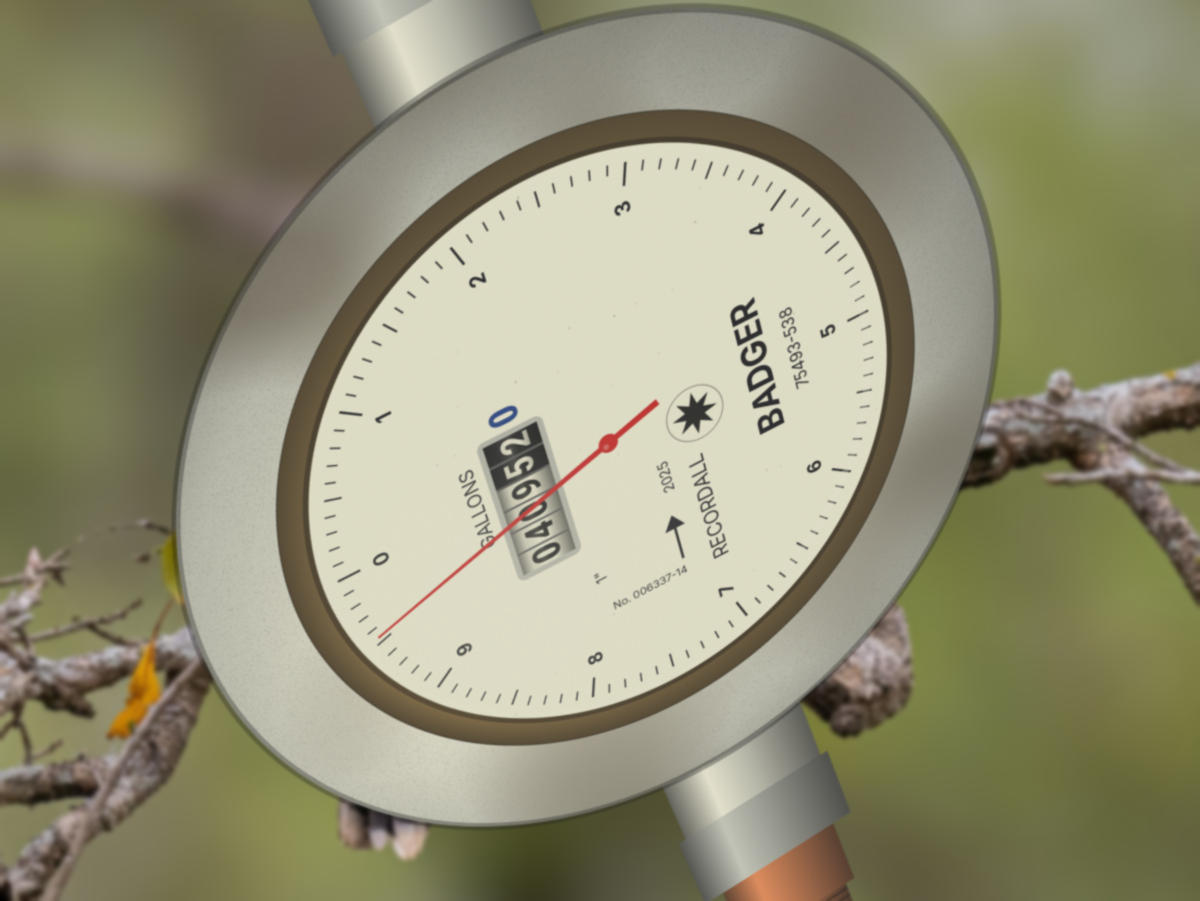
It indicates 409519.5 gal
